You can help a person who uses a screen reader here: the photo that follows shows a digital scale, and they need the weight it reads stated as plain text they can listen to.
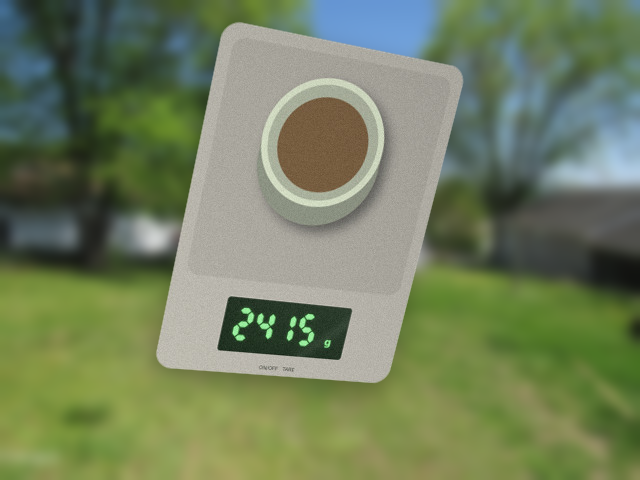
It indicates 2415 g
